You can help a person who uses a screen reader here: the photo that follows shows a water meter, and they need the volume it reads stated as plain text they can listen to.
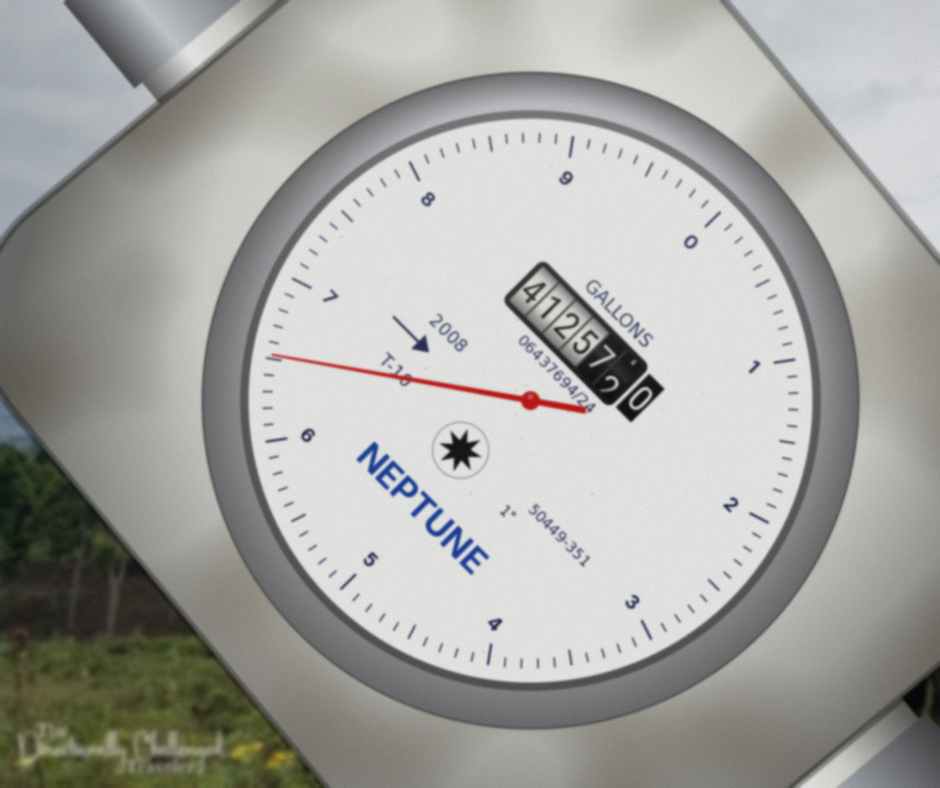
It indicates 4125716.5 gal
